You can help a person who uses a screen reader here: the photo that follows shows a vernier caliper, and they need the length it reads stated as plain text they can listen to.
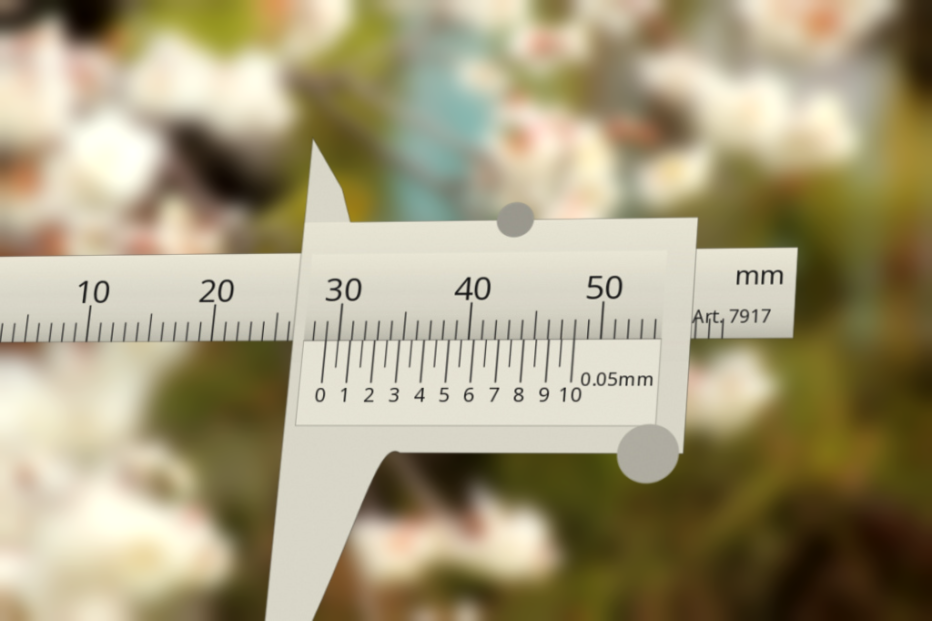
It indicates 29.0 mm
